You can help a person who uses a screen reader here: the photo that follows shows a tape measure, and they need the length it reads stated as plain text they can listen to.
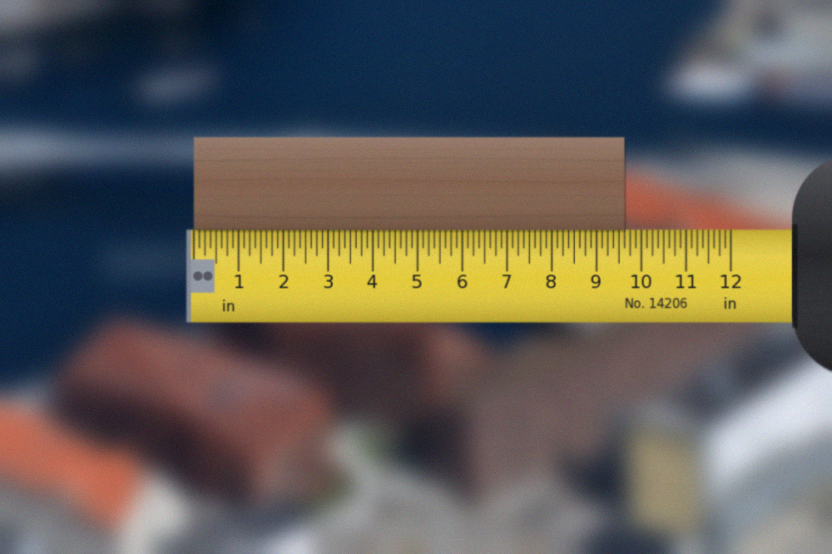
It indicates 9.625 in
